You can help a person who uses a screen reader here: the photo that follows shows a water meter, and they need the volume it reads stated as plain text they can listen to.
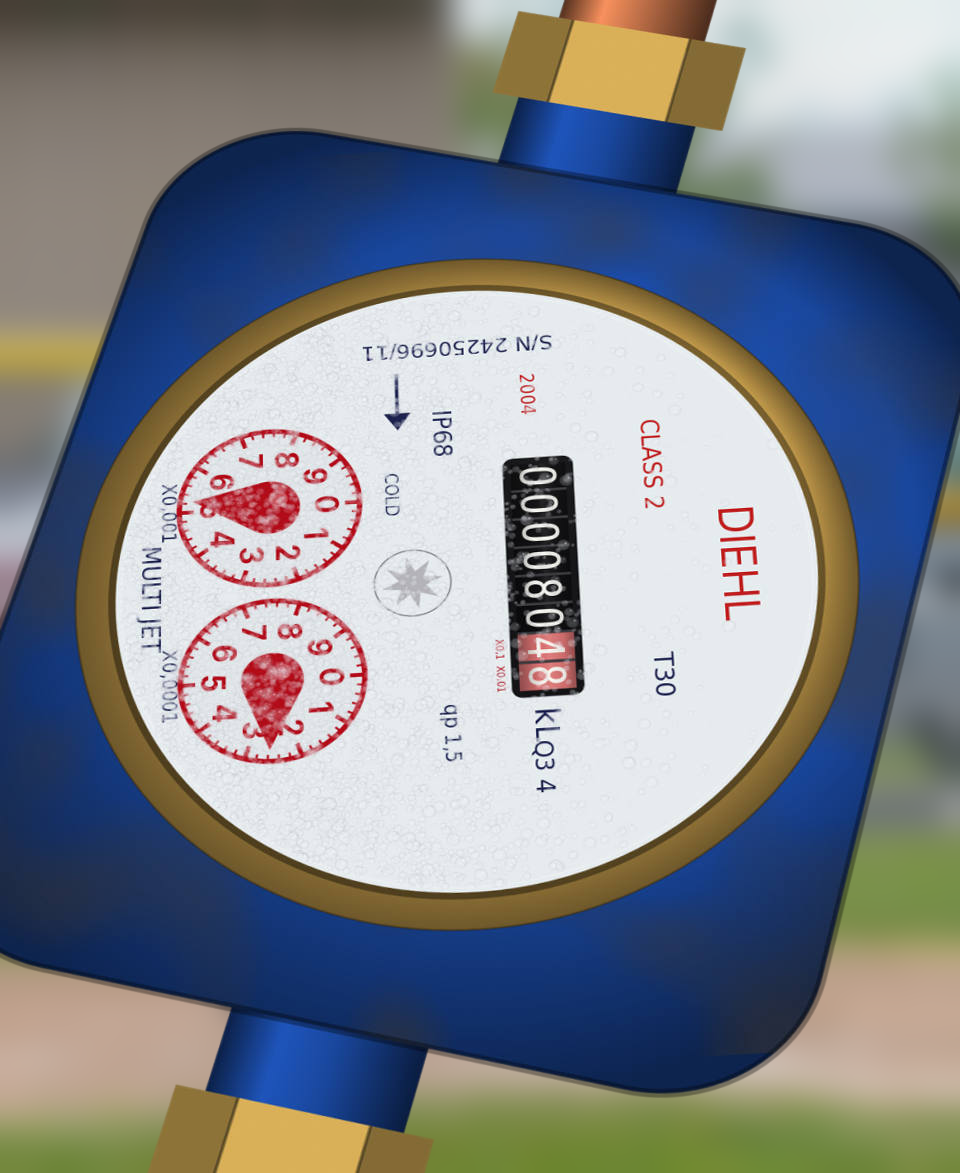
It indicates 80.4852 kL
